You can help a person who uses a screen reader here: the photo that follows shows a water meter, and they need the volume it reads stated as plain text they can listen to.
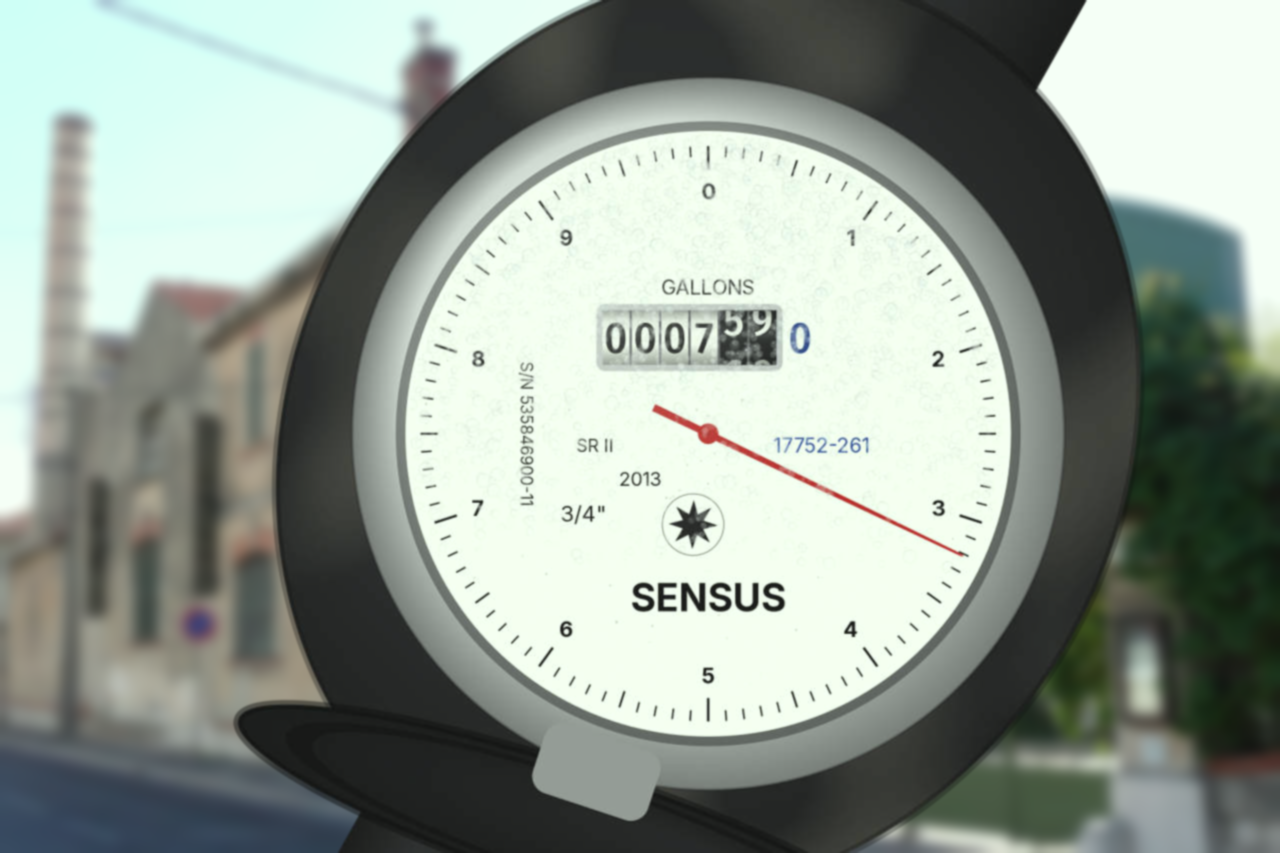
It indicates 7593.2 gal
